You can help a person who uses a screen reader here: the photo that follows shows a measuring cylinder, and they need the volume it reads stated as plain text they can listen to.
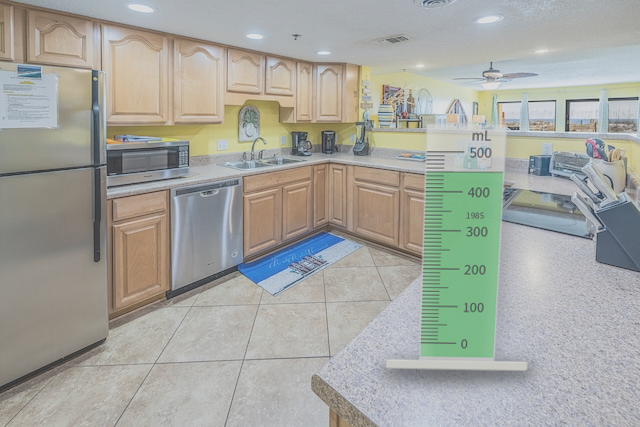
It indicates 450 mL
